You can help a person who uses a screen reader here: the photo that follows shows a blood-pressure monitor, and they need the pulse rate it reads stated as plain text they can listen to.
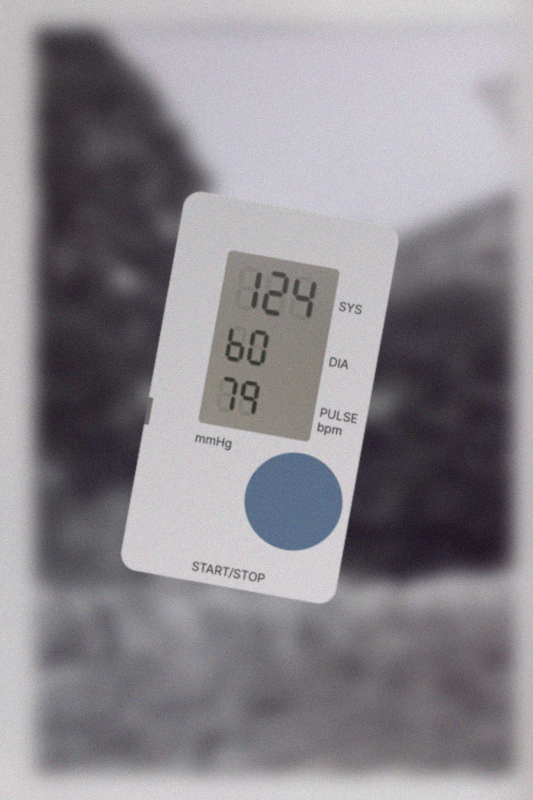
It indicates 79 bpm
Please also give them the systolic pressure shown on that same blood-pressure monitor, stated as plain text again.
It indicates 124 mmHg
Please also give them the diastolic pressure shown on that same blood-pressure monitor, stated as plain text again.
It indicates 60 mmHg
